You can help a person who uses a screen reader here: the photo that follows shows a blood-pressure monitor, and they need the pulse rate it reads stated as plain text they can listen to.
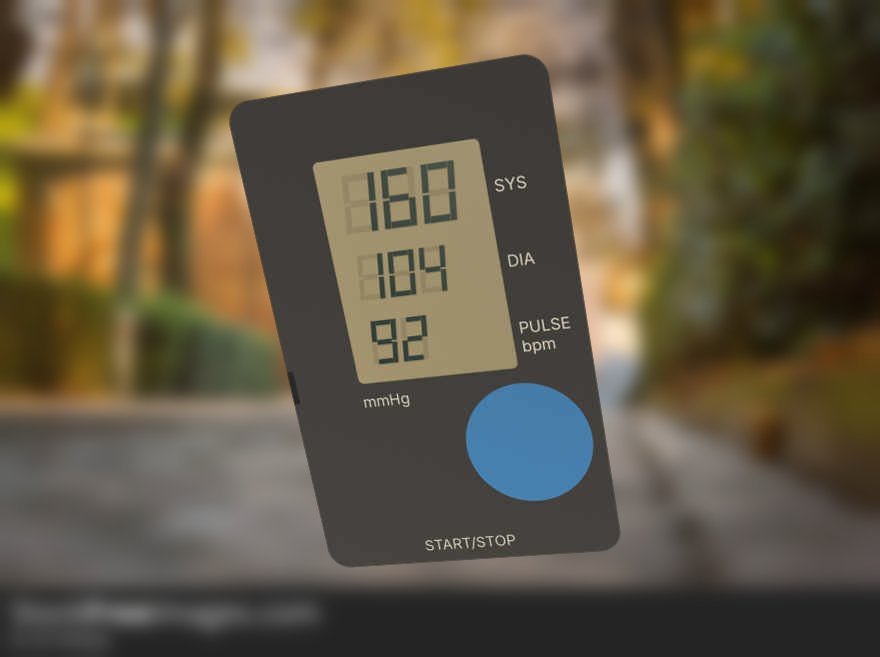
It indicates 92 bpm
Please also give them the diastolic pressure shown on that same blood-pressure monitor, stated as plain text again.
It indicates 104 mmHg
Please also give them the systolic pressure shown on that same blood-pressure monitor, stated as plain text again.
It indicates 160 mmHg
